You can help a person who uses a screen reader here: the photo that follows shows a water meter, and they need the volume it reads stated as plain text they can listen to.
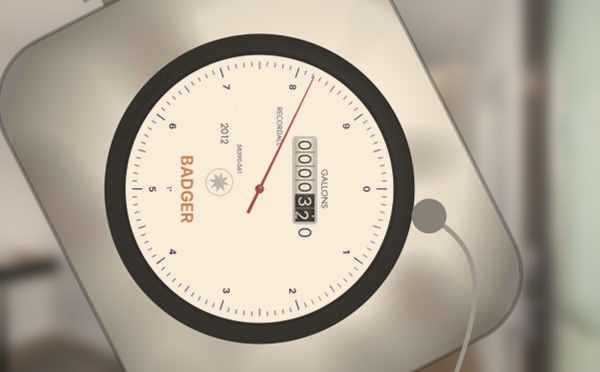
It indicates 318.2 gal
